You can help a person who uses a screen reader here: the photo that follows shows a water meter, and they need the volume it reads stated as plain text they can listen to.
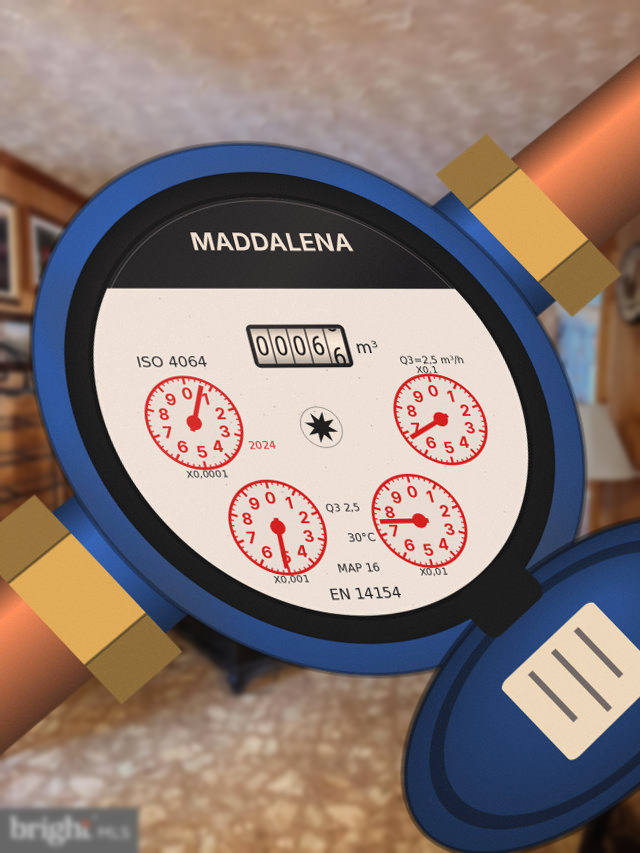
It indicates 65.6750 m³
